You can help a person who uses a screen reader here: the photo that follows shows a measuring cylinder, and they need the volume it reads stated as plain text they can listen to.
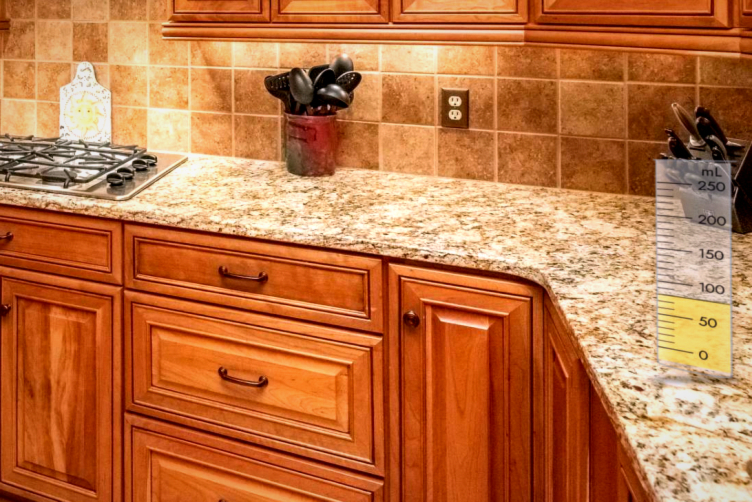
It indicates 80 mL
